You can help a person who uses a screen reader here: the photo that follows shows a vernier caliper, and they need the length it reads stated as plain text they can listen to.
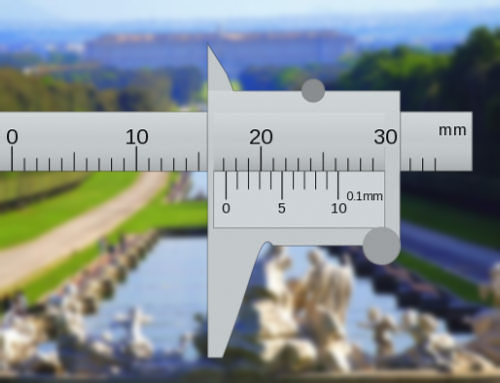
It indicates 17.2 mm
